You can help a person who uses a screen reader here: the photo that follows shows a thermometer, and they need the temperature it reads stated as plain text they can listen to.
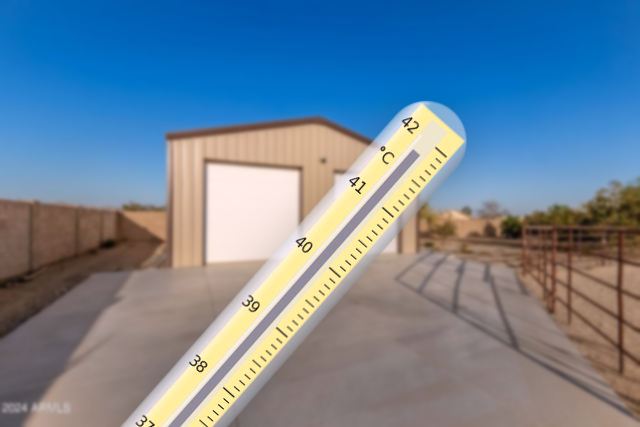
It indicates 41.8 °C
